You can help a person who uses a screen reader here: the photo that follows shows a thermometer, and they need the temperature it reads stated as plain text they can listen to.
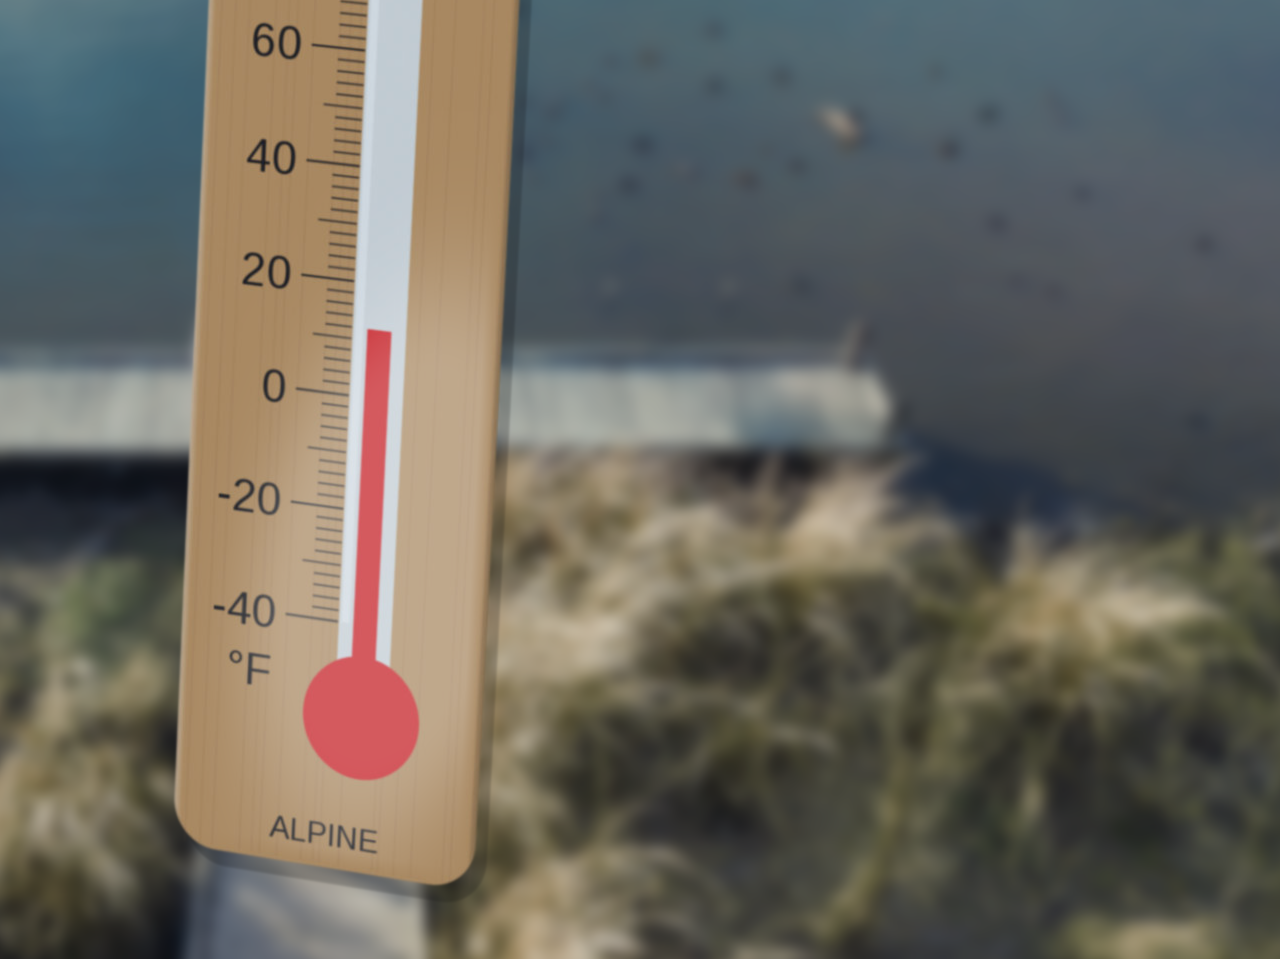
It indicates 12 °F
